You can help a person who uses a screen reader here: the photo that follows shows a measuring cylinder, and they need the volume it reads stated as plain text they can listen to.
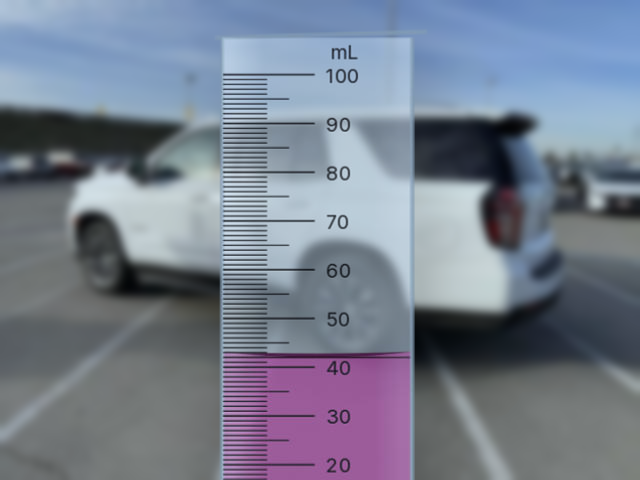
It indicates 42 mL
